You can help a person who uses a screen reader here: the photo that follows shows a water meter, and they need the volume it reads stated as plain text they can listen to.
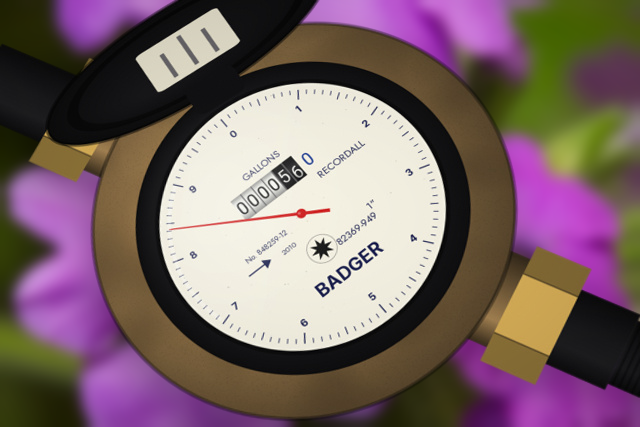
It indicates 558.4 gal
